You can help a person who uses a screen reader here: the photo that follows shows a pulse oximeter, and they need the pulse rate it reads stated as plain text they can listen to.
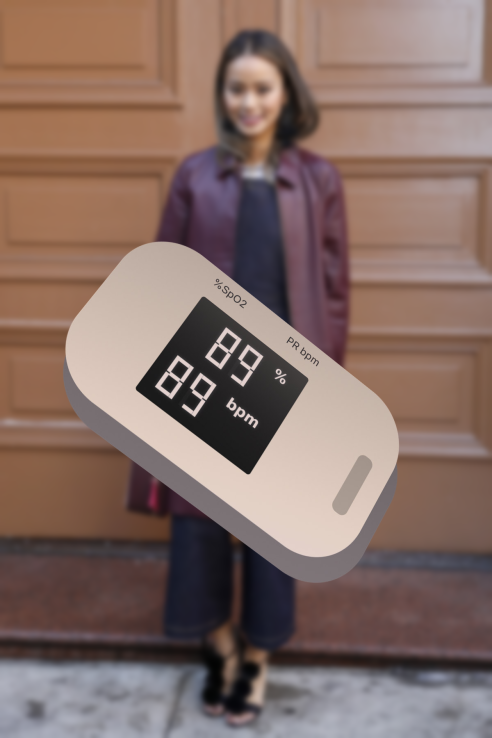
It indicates 89 bpm
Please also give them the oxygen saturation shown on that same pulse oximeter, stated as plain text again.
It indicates 89 %
